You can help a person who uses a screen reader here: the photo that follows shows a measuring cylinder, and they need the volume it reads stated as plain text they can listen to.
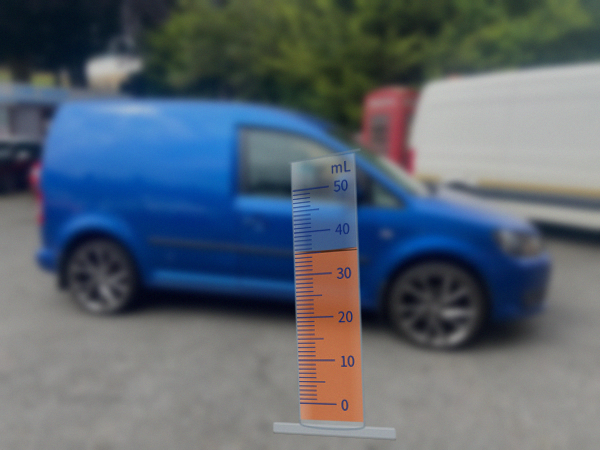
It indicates 35 mL
